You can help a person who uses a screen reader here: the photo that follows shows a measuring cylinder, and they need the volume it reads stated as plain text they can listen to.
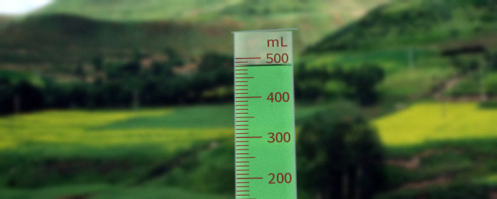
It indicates 480 mL
